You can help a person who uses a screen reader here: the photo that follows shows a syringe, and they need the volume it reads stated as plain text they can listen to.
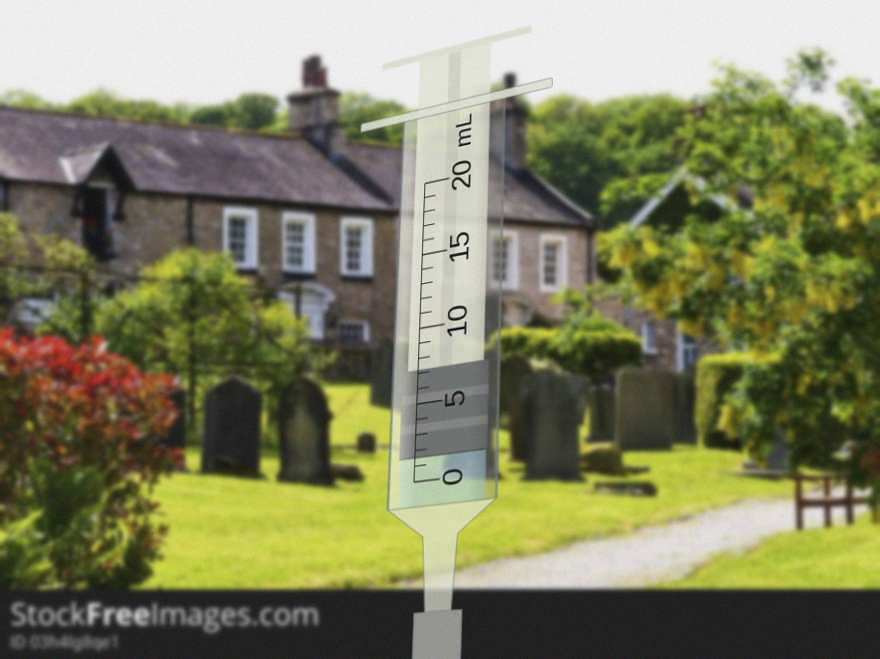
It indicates 1.5 mL
